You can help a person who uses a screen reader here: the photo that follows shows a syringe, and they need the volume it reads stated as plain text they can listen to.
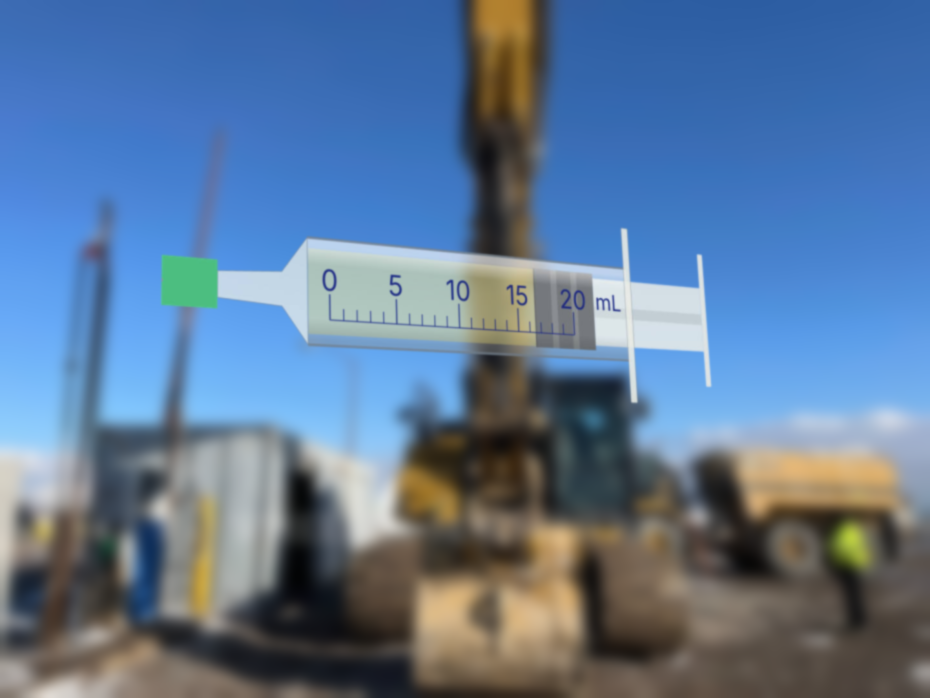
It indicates 16.5 mL
